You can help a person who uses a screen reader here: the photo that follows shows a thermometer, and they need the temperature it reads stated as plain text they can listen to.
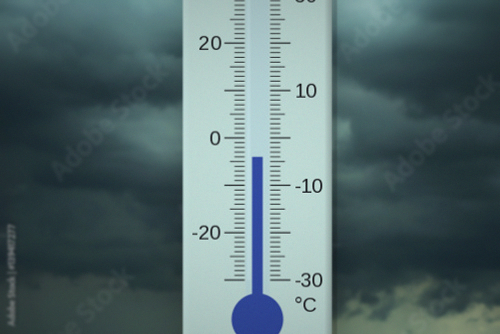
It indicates -4 °C
